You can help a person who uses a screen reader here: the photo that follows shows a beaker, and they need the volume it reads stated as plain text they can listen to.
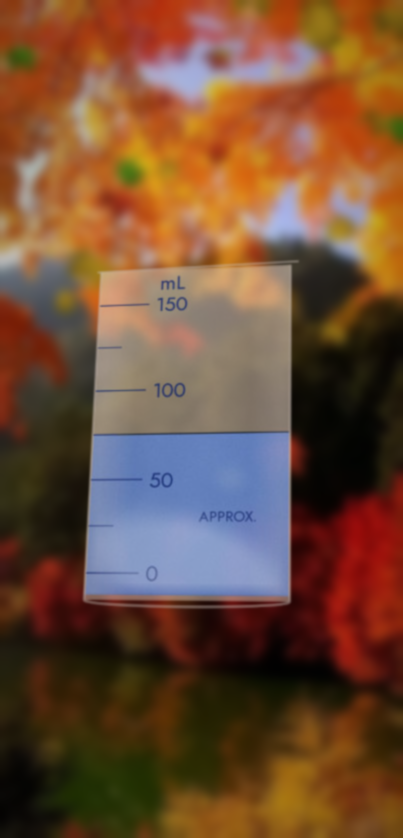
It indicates 75 mL
